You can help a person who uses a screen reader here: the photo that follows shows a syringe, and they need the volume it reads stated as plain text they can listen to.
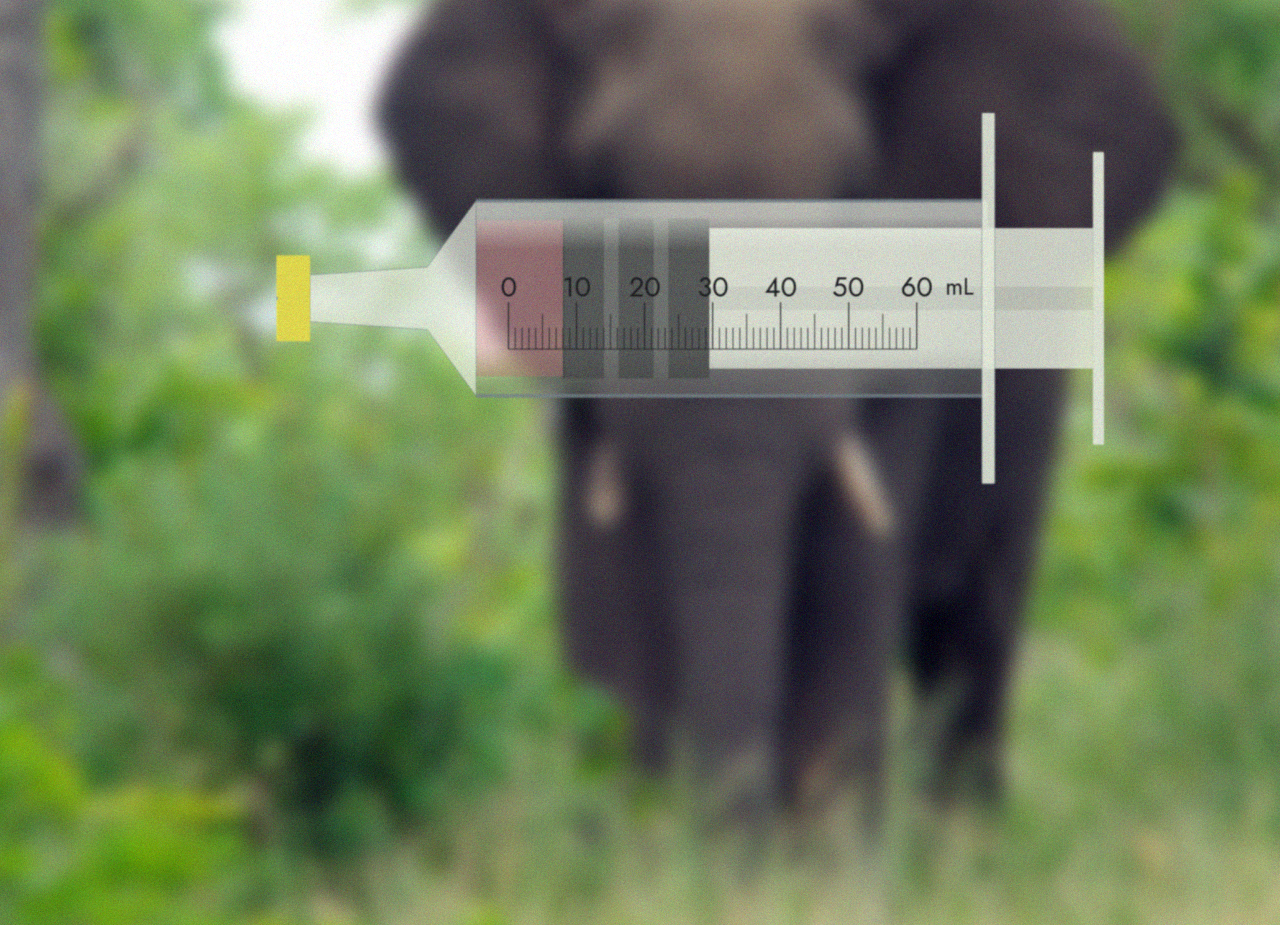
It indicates 8 mL
